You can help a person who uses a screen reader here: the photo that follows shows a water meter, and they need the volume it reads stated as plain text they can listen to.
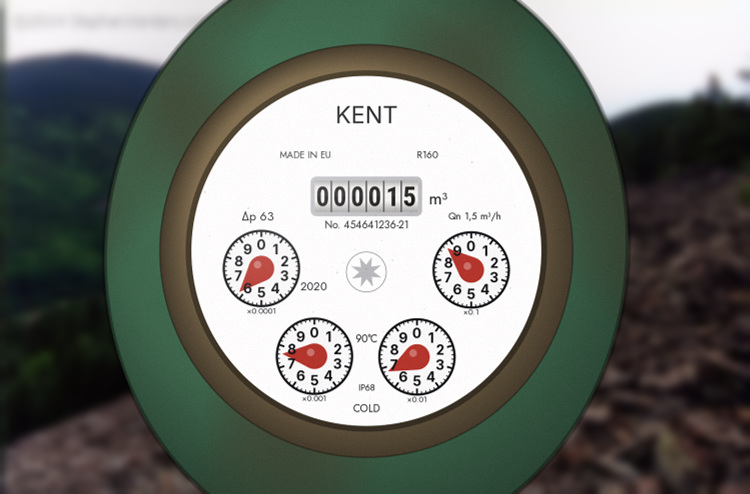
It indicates 15.8676 m³
